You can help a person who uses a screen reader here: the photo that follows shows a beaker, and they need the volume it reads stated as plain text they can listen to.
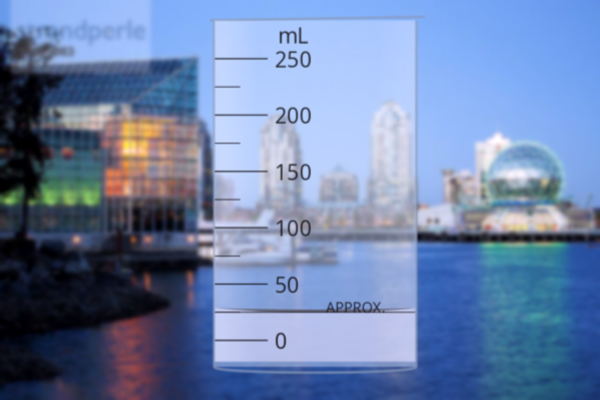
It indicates 25 mL
